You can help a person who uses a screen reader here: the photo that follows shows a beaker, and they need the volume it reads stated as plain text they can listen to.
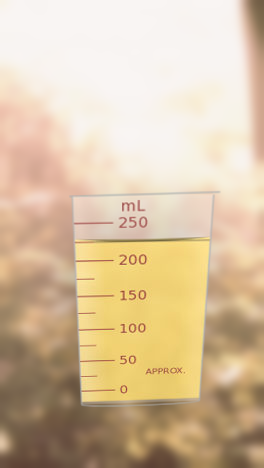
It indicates 225 mL
